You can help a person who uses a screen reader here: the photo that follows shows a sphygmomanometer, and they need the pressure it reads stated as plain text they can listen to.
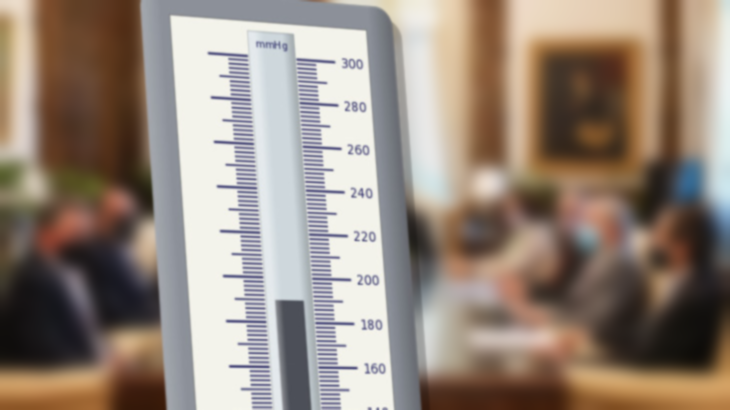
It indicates 190 mmHg
